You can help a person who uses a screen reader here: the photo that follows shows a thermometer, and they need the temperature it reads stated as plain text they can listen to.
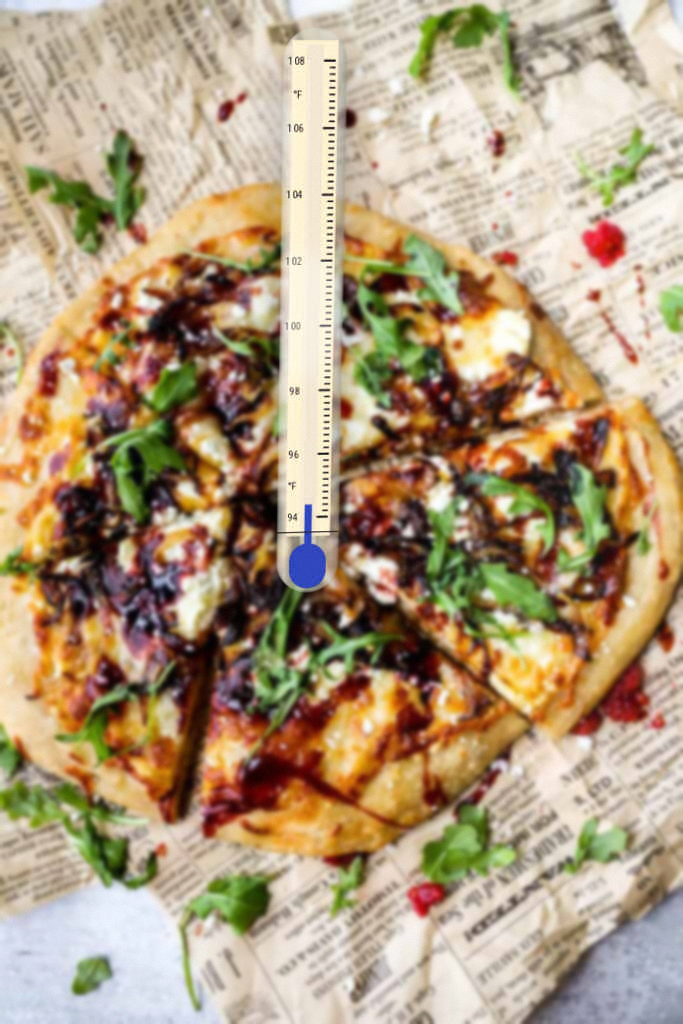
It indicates 94.4 °F
